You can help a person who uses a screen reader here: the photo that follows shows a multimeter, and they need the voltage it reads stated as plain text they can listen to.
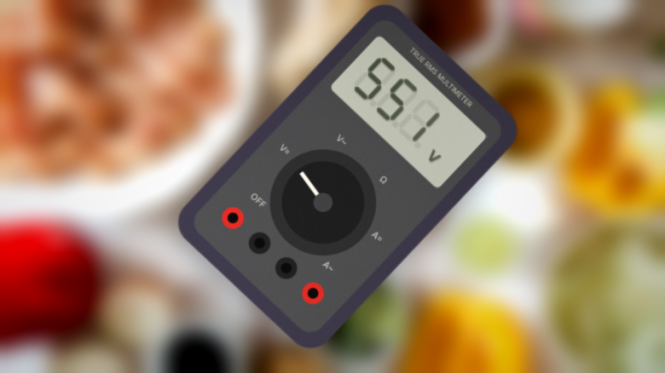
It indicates 551 V
